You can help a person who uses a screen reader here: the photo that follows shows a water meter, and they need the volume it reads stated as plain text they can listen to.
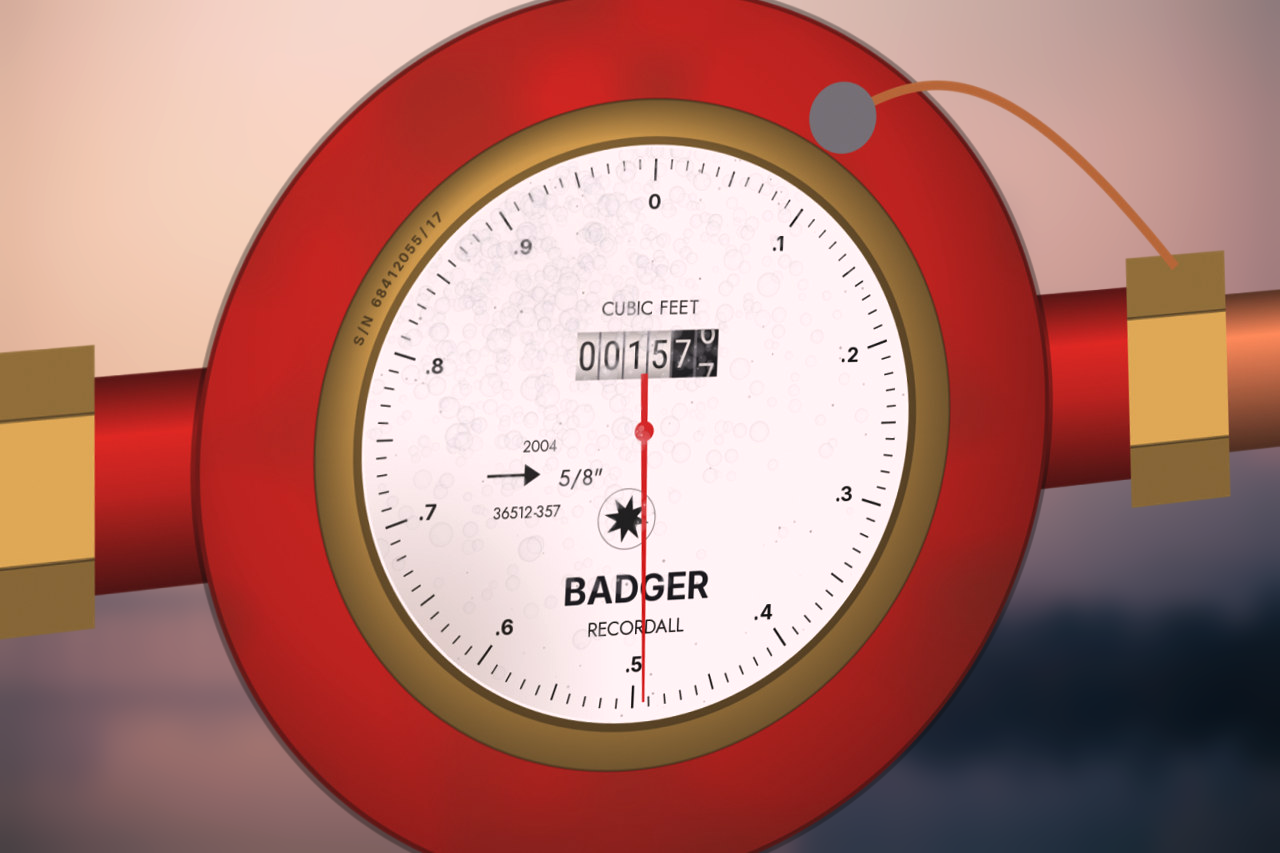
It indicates 1576.49 ft³
